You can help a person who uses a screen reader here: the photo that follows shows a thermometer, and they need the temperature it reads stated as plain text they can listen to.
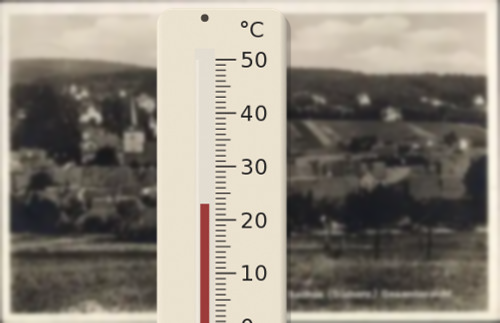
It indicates 23 °C
